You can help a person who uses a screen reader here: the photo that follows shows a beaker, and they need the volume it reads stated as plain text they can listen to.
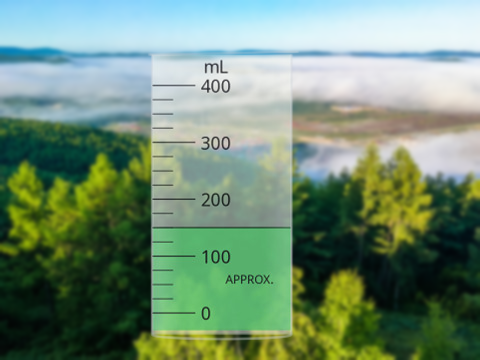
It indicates 150 mL
